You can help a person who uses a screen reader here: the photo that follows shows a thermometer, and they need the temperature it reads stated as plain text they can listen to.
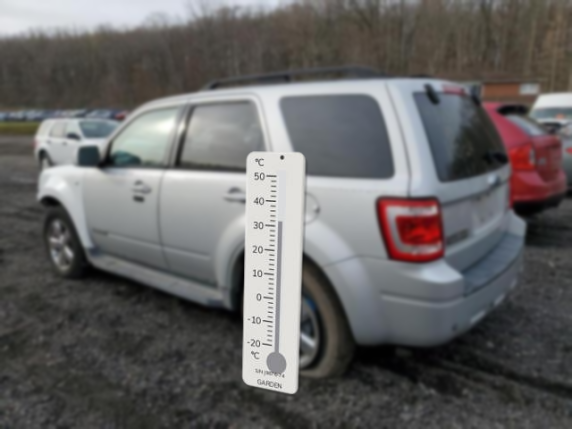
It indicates 32 °C
